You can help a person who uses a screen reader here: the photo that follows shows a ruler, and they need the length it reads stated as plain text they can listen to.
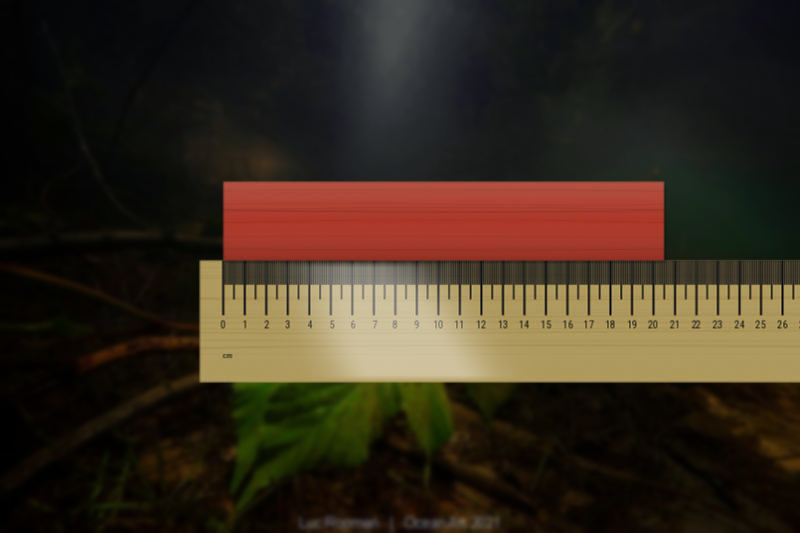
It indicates 20.5 cm
